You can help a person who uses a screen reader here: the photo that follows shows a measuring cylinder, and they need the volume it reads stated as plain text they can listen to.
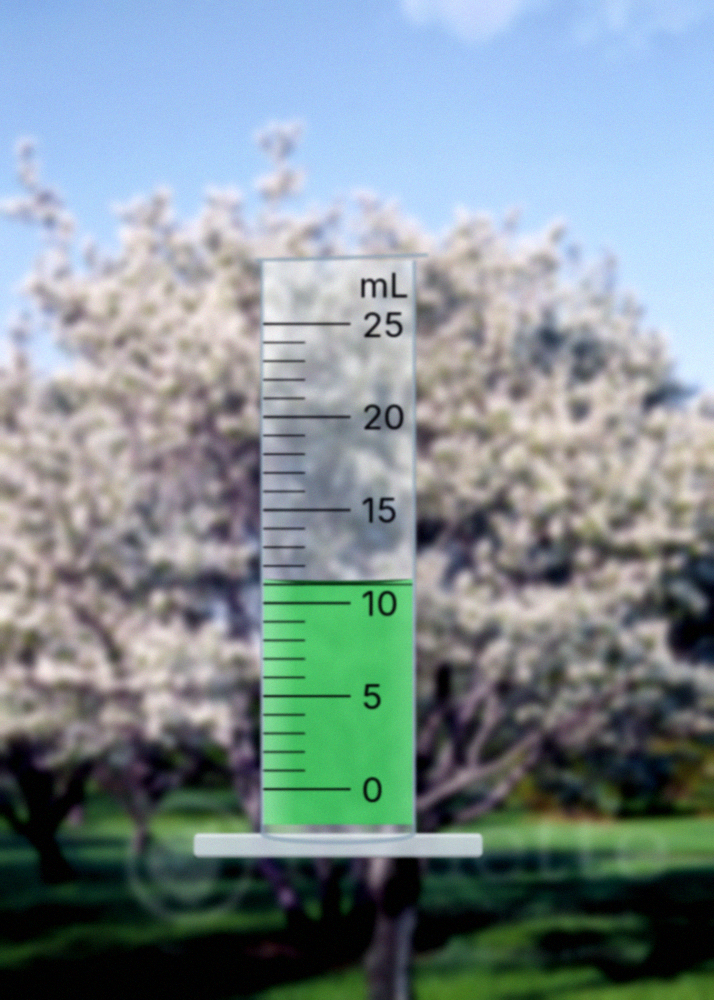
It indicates 11 mL
